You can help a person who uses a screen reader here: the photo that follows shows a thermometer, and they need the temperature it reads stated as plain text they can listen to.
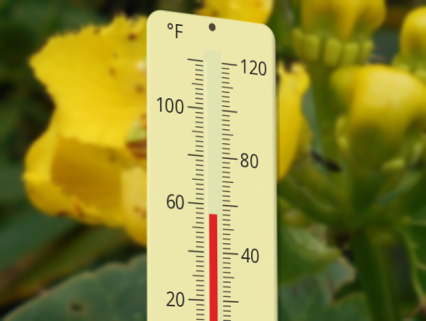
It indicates 56 °F
